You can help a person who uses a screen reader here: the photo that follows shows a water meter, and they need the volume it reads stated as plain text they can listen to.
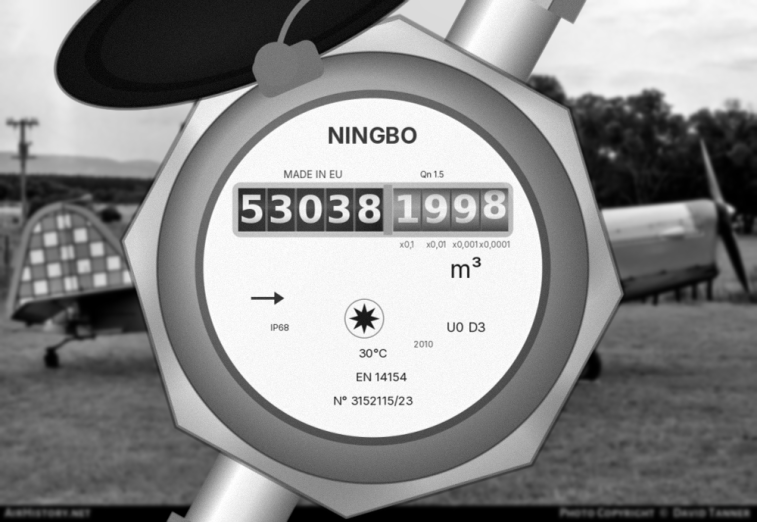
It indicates 53038.1998 m³
